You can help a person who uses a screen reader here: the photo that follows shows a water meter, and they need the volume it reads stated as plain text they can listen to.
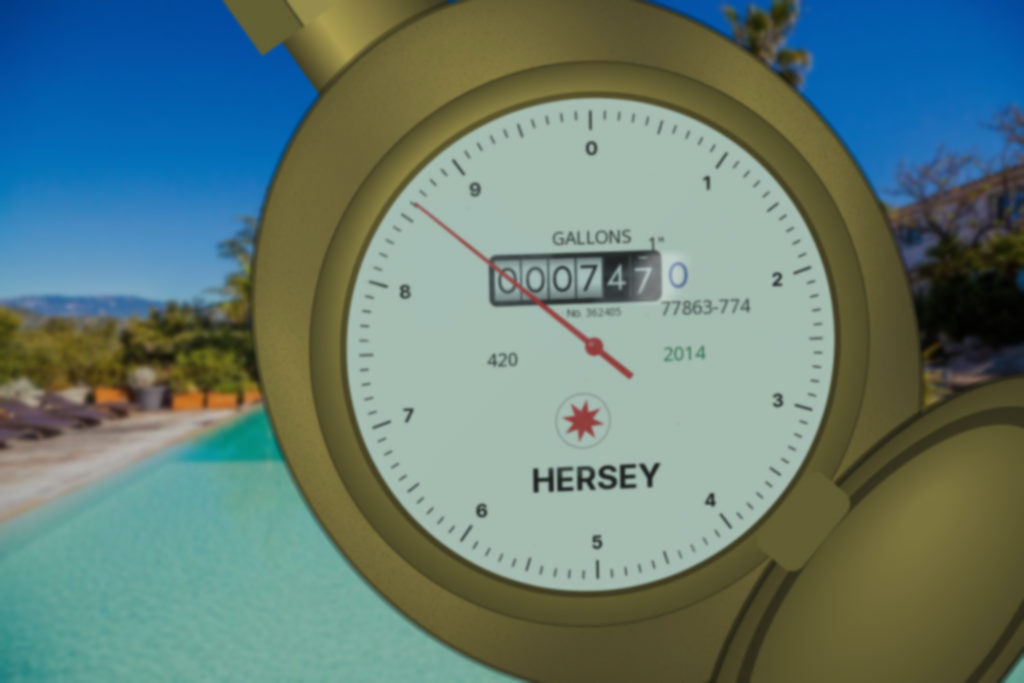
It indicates 7468.6 gal
